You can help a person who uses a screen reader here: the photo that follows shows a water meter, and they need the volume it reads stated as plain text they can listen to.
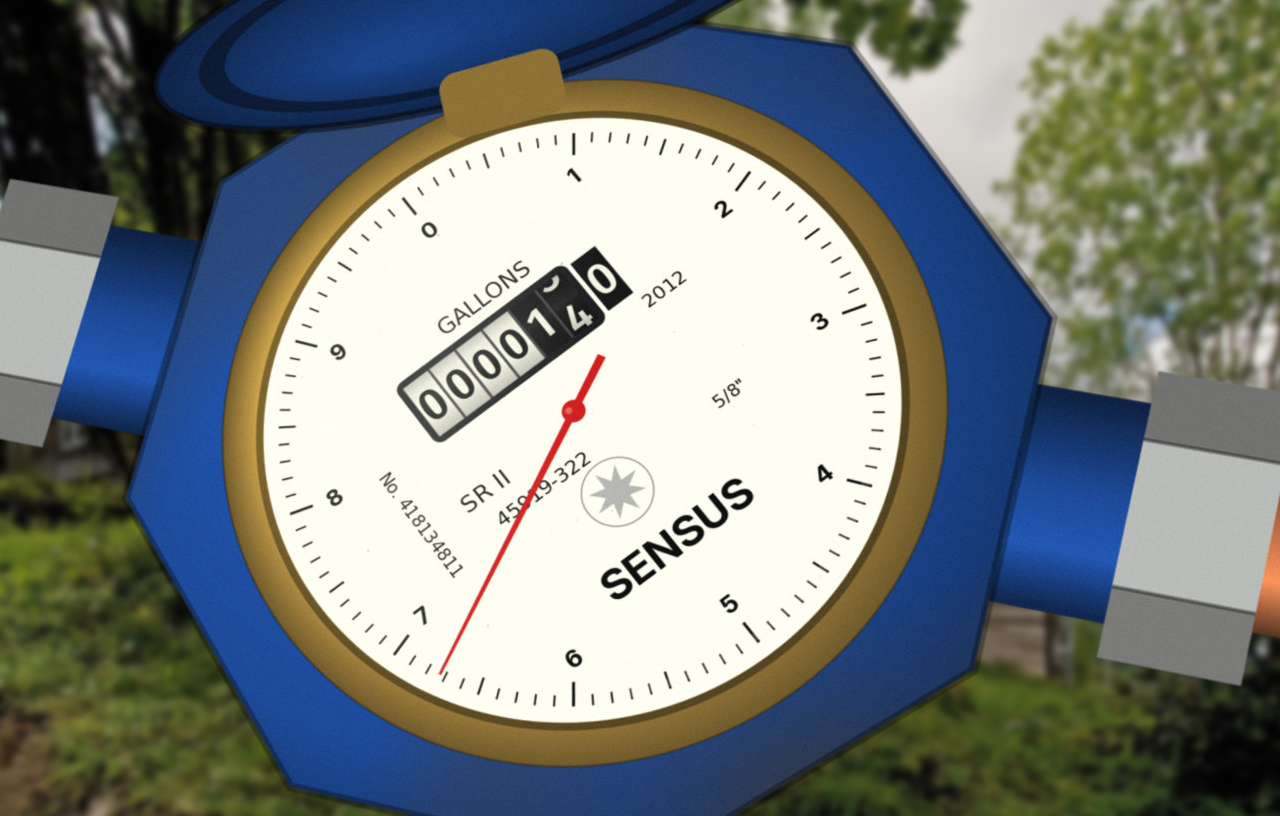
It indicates 136.7 gal
